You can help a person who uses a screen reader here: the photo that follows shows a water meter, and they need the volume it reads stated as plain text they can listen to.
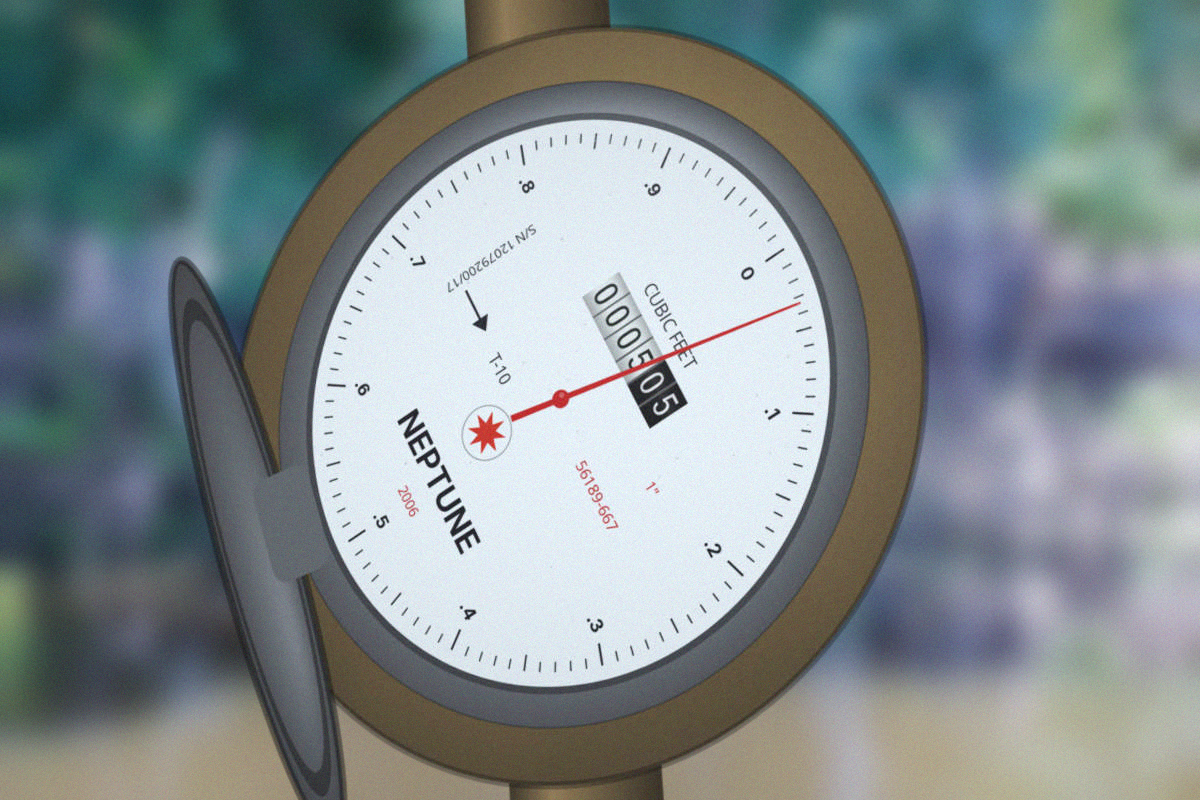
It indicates 505.03 ft³
